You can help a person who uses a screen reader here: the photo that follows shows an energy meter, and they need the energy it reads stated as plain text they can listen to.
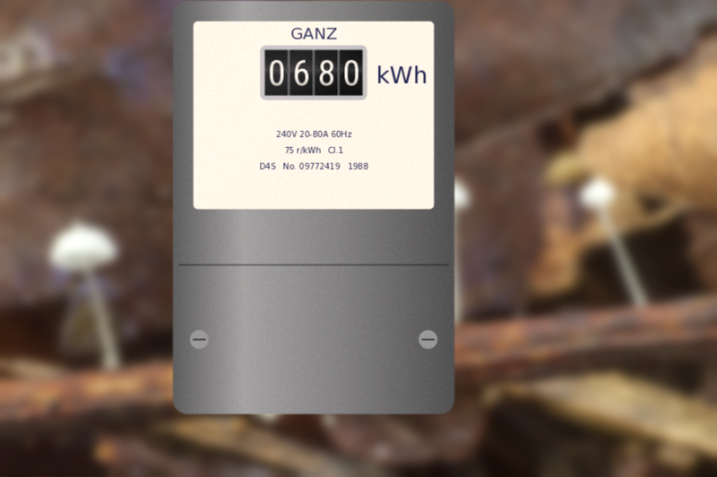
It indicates 680 kWh
